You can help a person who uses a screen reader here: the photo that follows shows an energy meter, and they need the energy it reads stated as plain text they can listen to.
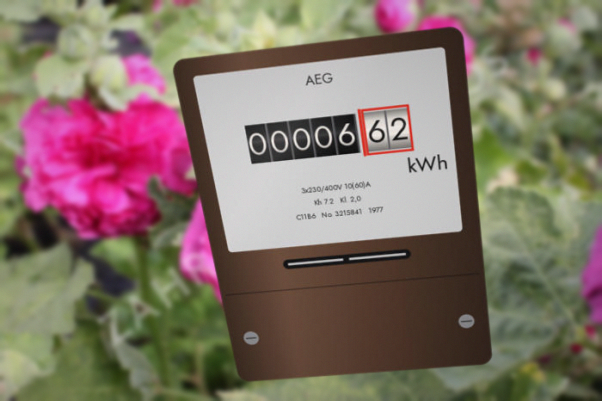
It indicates 6.62 kWh
